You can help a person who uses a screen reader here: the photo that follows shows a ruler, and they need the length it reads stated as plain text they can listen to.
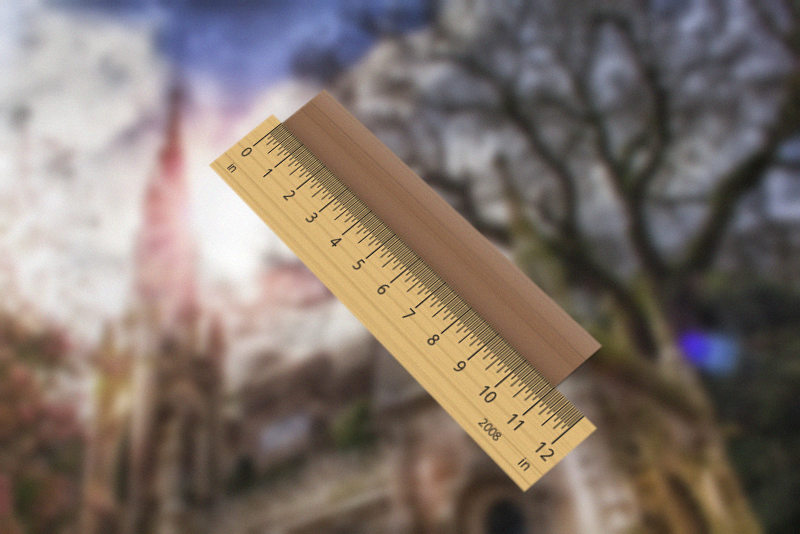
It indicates 11 in
